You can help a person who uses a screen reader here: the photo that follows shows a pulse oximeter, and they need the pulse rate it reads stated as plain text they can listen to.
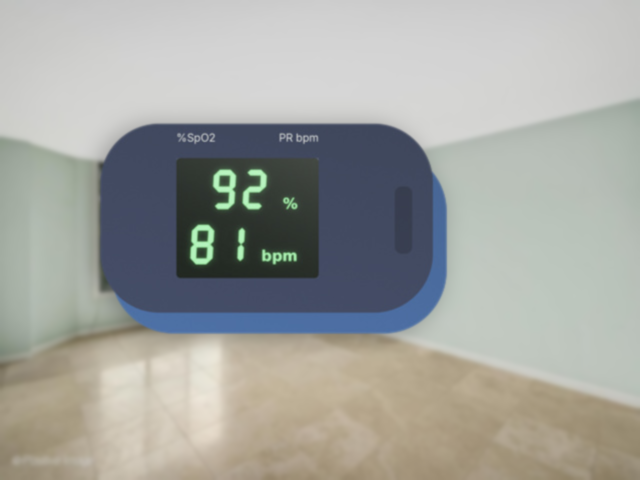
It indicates 81 bpm
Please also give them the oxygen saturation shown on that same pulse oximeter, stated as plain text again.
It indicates 92 %
